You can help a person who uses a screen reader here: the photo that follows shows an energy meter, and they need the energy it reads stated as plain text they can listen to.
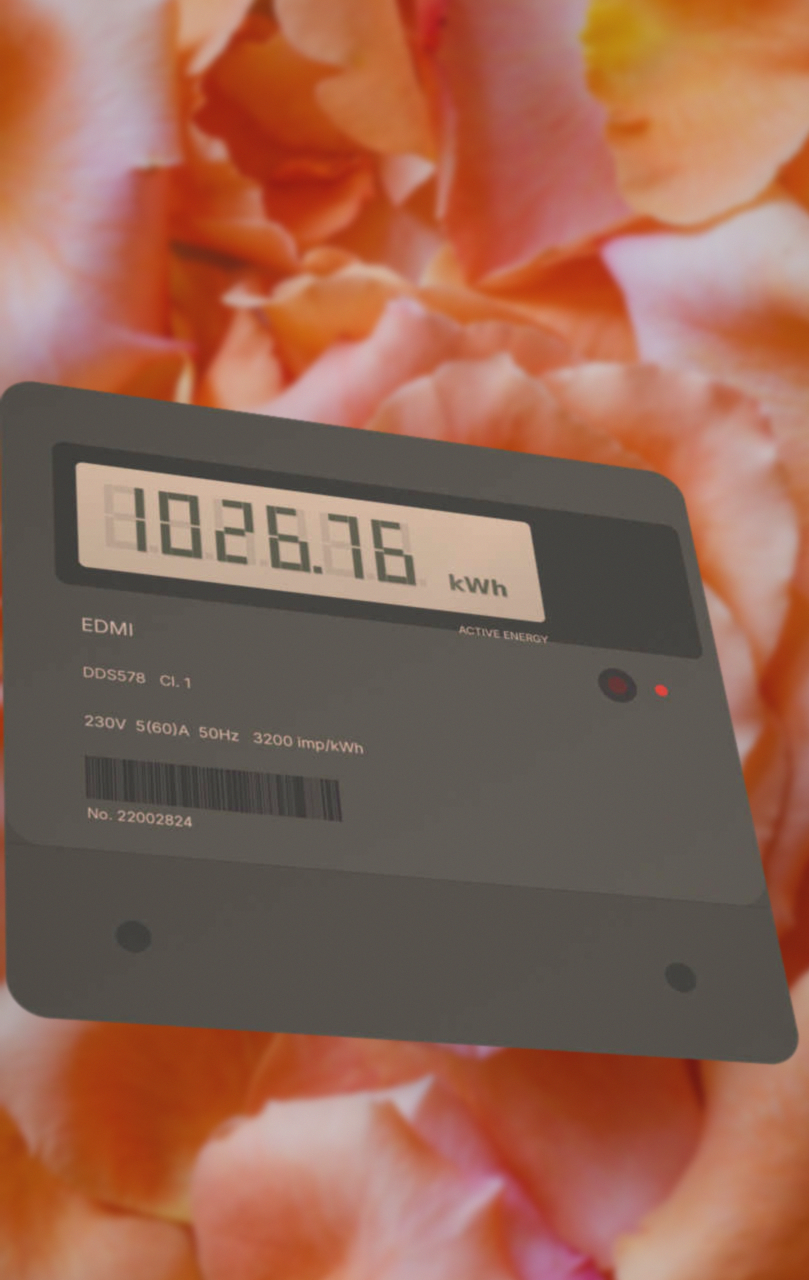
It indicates 1026.76 kWh
